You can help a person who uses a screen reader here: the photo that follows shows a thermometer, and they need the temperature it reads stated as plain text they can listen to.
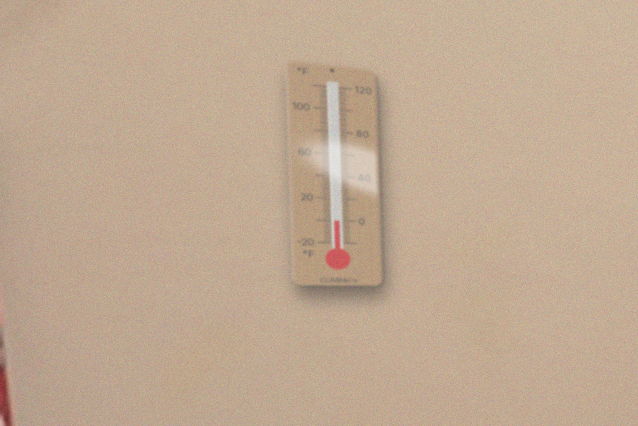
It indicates 0 °F
